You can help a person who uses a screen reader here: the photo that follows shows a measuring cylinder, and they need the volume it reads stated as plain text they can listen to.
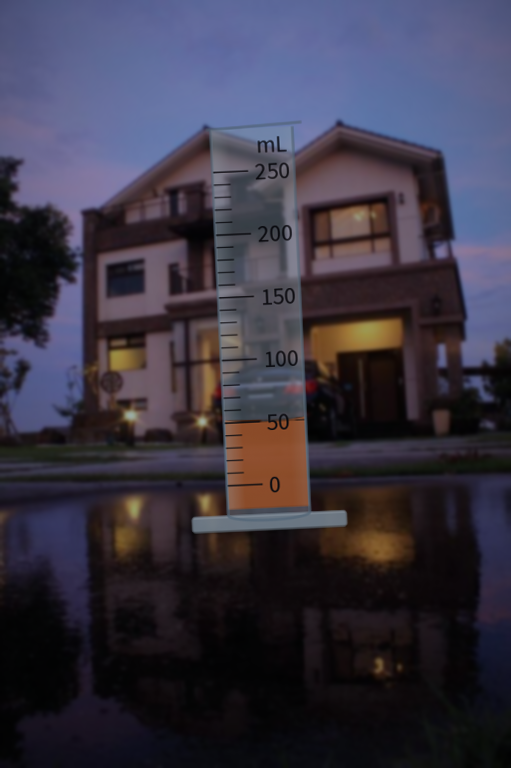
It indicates 50 mL
